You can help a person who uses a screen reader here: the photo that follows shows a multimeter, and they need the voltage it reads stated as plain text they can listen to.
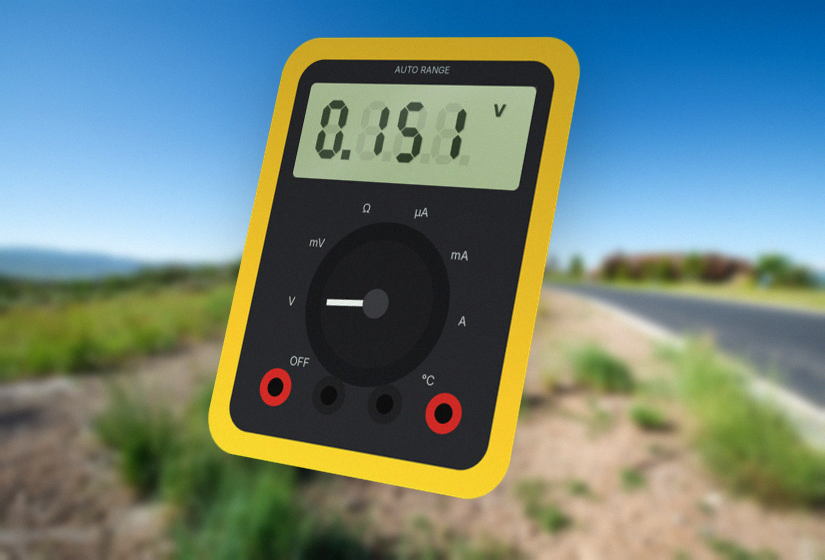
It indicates 0.151 V
